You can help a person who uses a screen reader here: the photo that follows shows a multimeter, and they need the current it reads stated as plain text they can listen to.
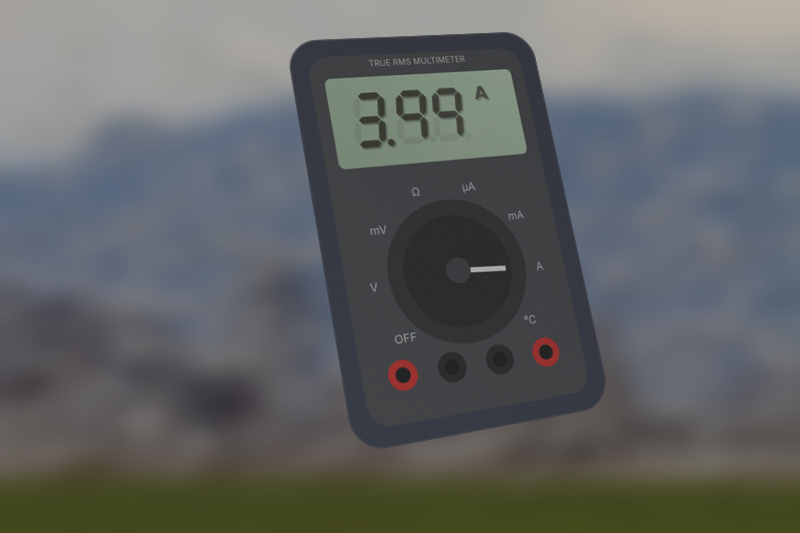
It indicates 3.99 A
